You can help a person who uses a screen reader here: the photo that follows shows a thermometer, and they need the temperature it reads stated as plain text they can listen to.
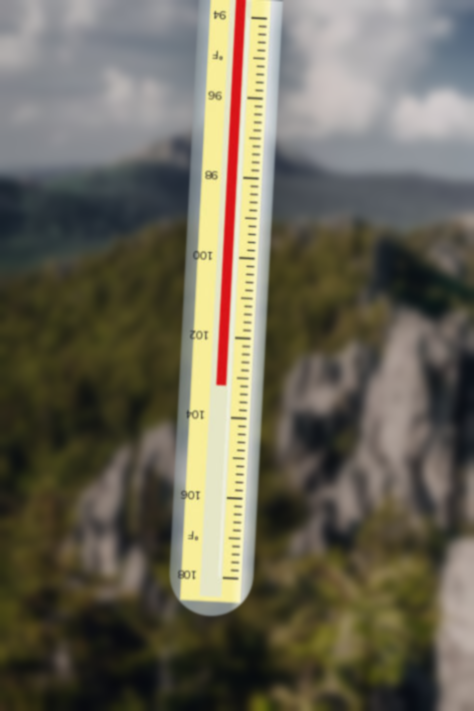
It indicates 103.2 °F
